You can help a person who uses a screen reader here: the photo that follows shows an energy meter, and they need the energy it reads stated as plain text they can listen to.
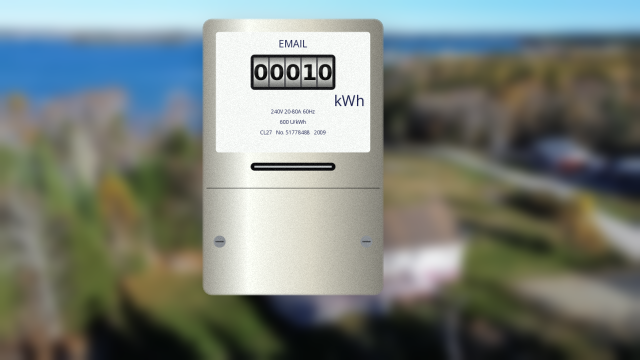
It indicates 10 kWh
